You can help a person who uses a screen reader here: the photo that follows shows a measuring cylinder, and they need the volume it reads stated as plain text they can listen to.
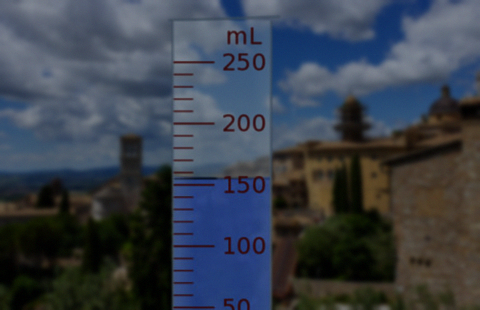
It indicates 155 mL
